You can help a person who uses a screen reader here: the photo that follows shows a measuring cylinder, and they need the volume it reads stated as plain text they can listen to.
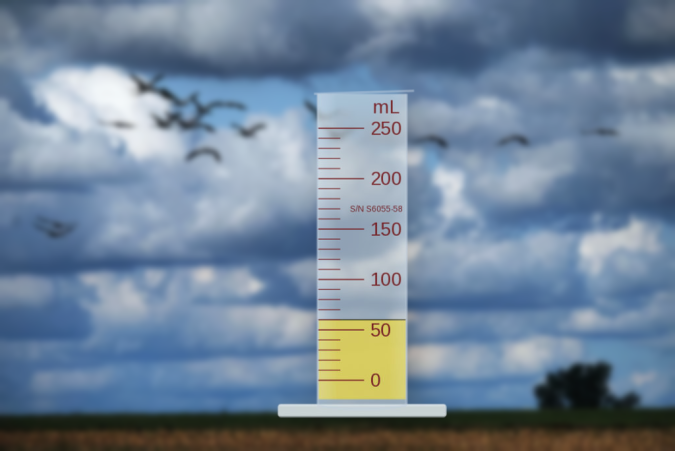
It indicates 60 mL
